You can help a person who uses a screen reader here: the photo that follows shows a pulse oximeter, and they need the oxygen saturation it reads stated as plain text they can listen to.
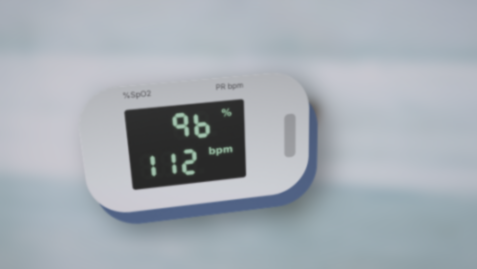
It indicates 96 %
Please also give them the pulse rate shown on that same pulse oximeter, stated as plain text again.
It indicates 112 bpm
